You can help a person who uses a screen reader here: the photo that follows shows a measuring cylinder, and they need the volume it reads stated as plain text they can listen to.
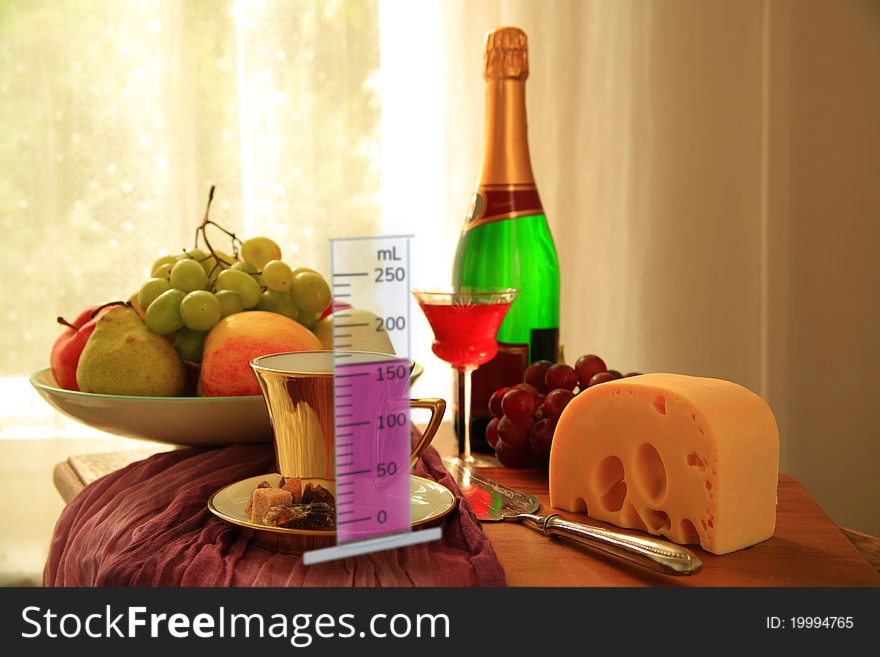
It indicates 160 mL
